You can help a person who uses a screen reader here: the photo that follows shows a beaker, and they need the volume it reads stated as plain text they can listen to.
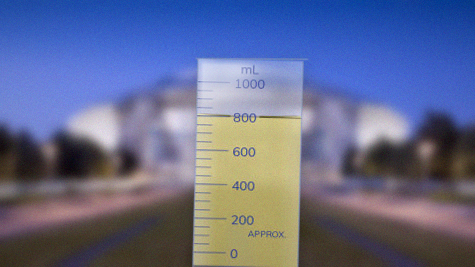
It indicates 800 mL
